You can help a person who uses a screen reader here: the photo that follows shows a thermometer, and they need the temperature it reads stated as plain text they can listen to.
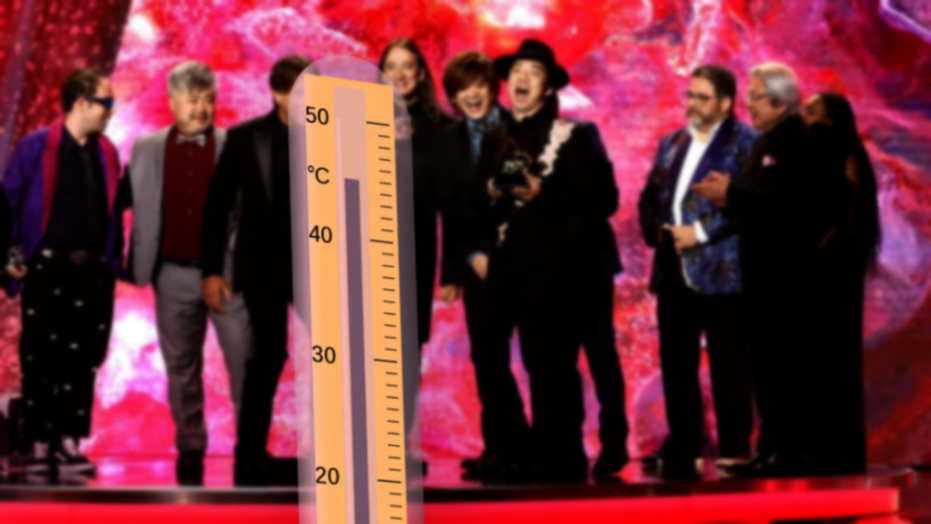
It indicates 45 °C
